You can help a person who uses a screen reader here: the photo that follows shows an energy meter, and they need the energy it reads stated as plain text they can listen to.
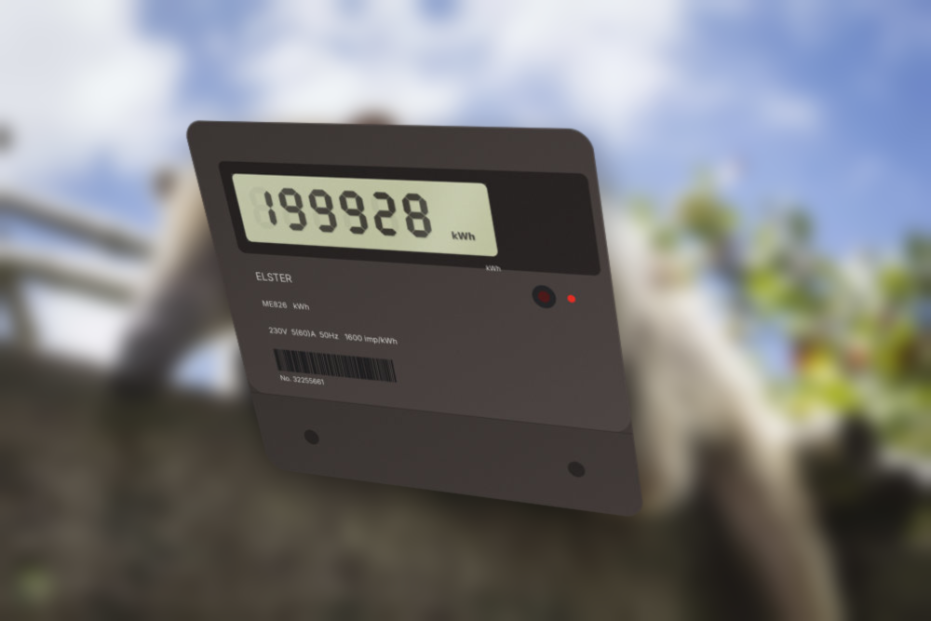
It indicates 199928 kWh
